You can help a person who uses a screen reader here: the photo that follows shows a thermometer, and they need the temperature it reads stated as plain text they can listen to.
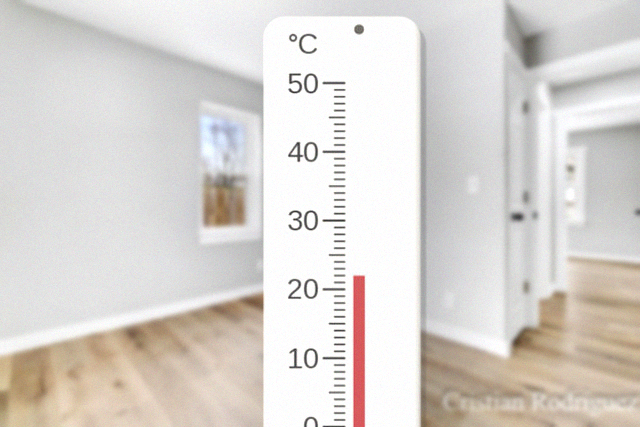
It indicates 22 °C
